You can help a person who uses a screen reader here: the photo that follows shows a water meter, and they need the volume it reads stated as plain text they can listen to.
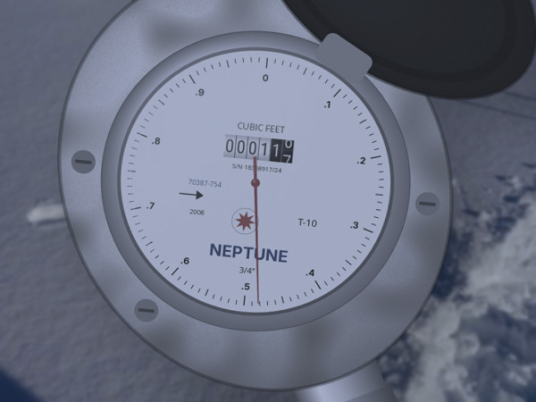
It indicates 116.48 ft³
